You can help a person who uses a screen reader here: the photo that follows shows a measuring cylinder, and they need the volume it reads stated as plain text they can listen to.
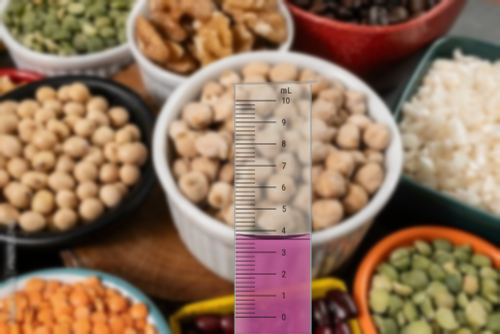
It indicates 3.6 mL
